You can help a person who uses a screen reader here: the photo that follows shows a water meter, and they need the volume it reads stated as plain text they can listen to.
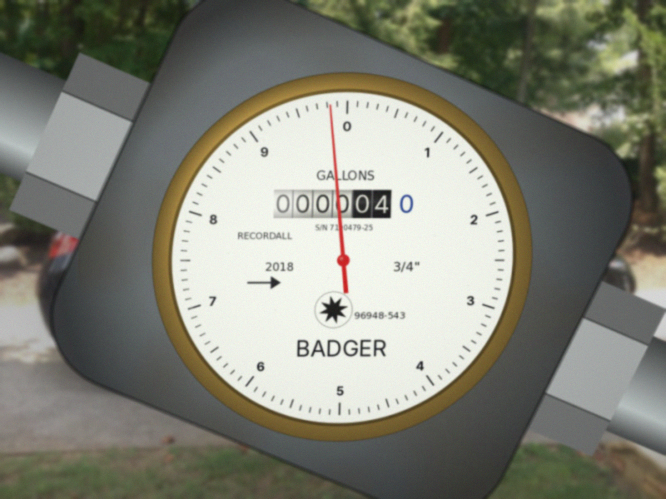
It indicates 39.8 gal
